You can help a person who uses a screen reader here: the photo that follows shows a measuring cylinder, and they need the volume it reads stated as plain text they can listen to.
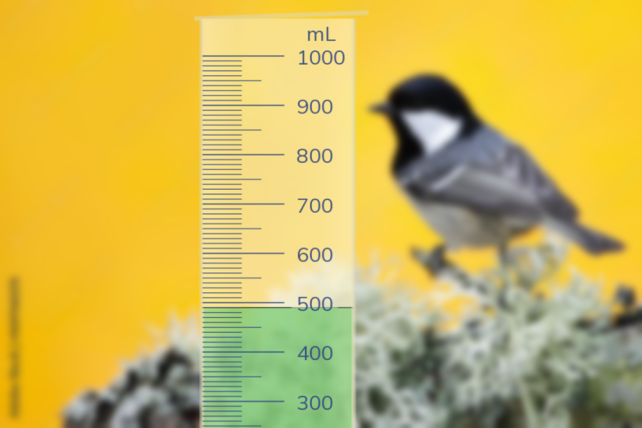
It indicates 490 mL
